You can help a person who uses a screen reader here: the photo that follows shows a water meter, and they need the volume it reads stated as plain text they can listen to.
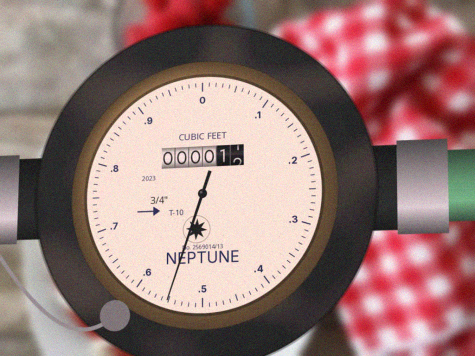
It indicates 11.55 ft³
